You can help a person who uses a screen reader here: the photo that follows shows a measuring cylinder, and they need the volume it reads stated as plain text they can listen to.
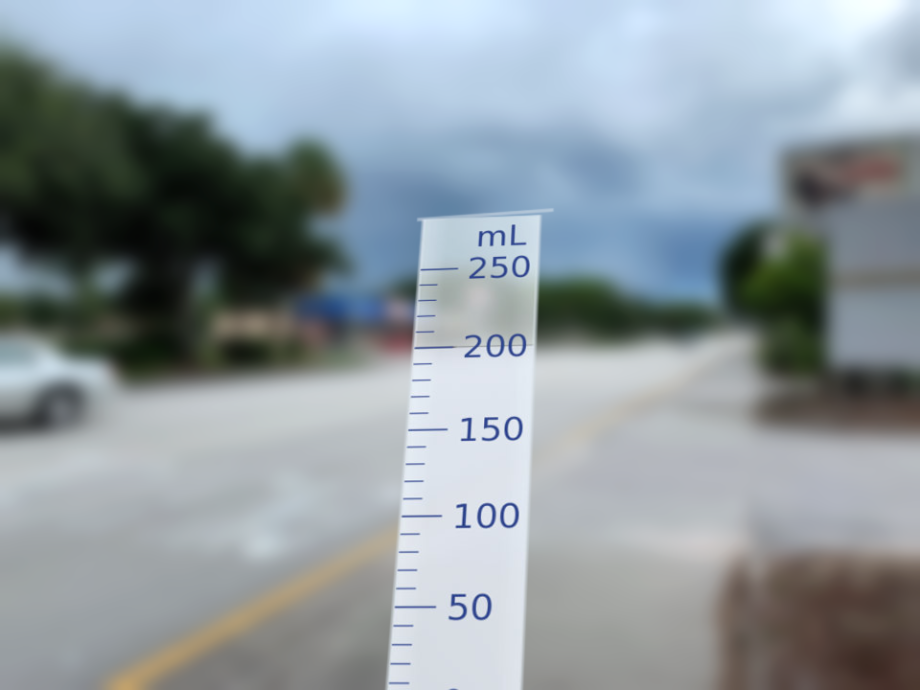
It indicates 200 mL
